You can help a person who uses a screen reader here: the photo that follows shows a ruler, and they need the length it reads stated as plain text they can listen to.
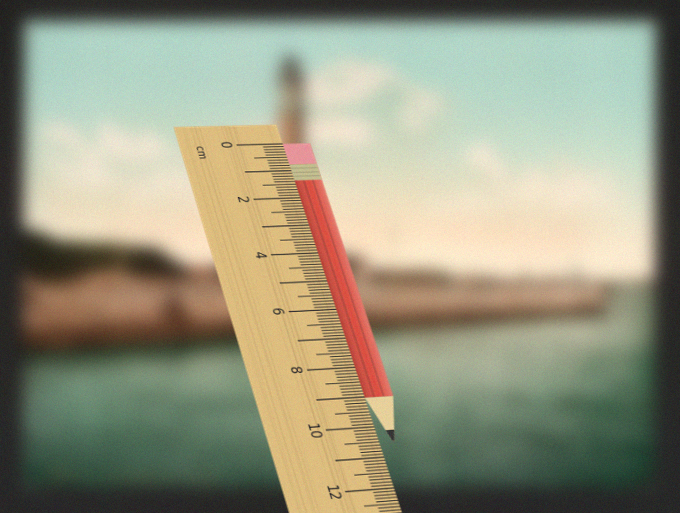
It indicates 10.5 cm
